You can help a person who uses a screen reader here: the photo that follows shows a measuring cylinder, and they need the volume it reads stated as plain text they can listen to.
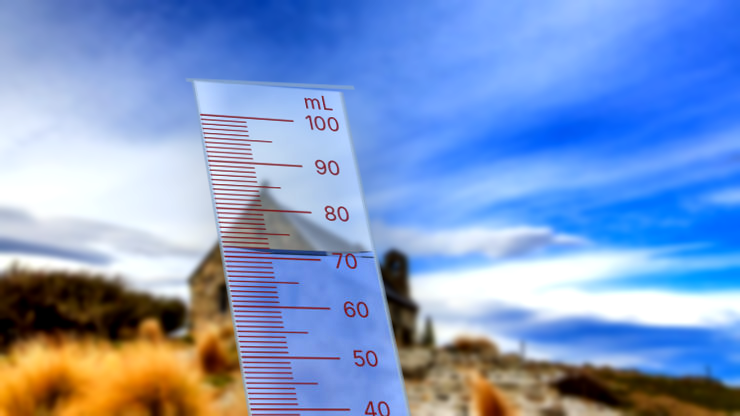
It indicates 71 mL
